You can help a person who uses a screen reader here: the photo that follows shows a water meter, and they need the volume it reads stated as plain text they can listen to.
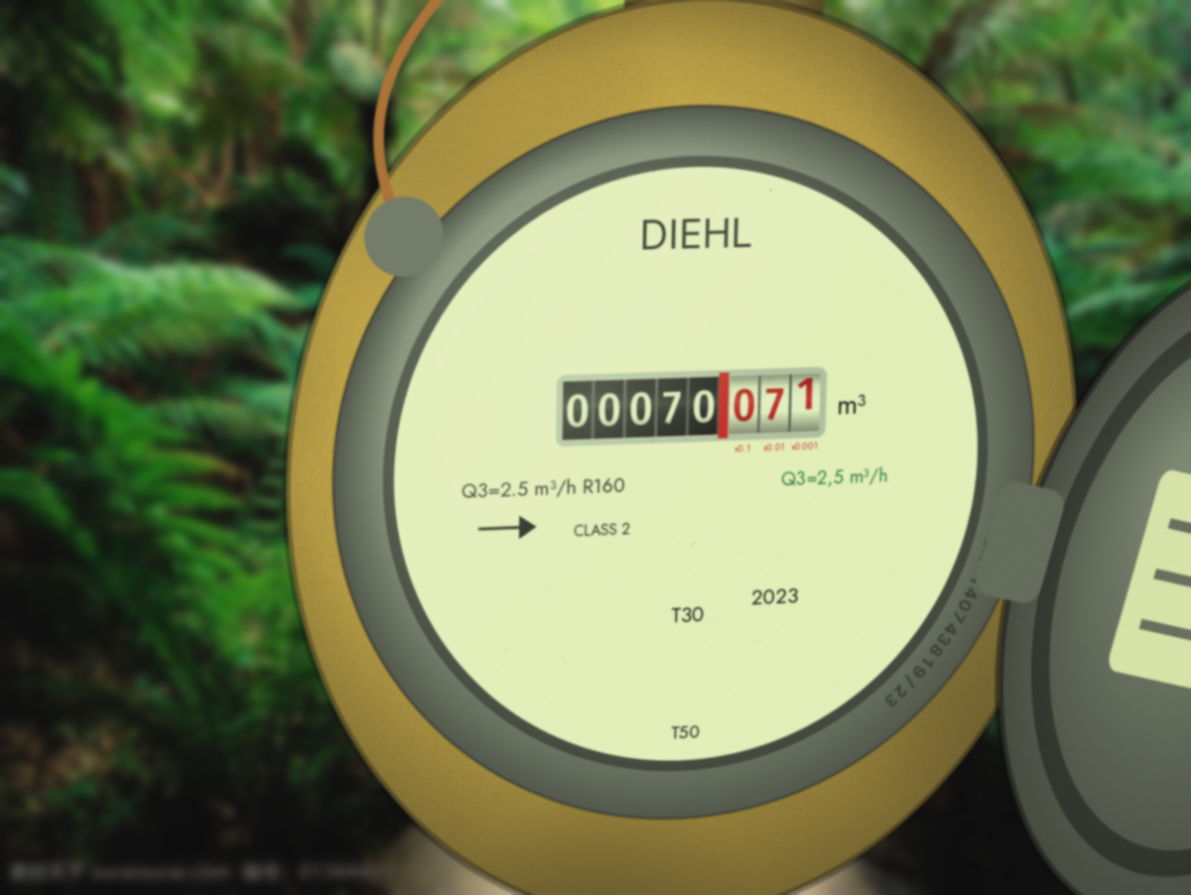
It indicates 70.071 m³
